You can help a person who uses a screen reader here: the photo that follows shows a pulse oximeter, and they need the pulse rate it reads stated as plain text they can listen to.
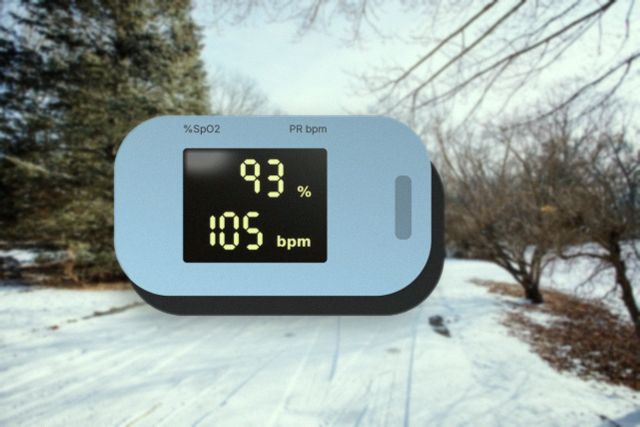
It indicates 105 bpm
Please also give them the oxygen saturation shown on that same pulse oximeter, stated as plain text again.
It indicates 93 %
